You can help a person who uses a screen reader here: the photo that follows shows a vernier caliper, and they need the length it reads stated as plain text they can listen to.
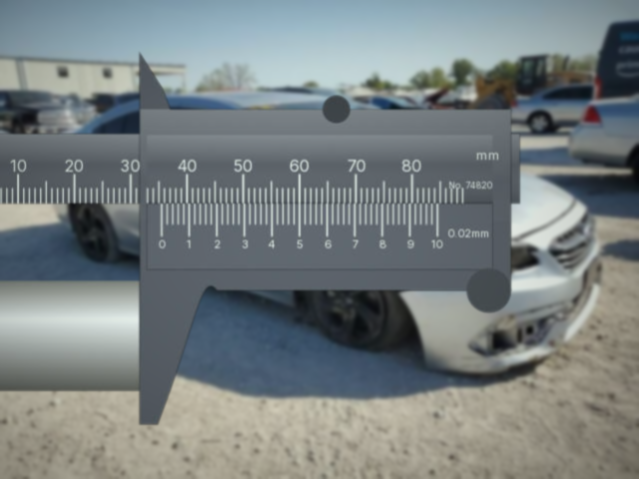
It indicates 35.5 mm
